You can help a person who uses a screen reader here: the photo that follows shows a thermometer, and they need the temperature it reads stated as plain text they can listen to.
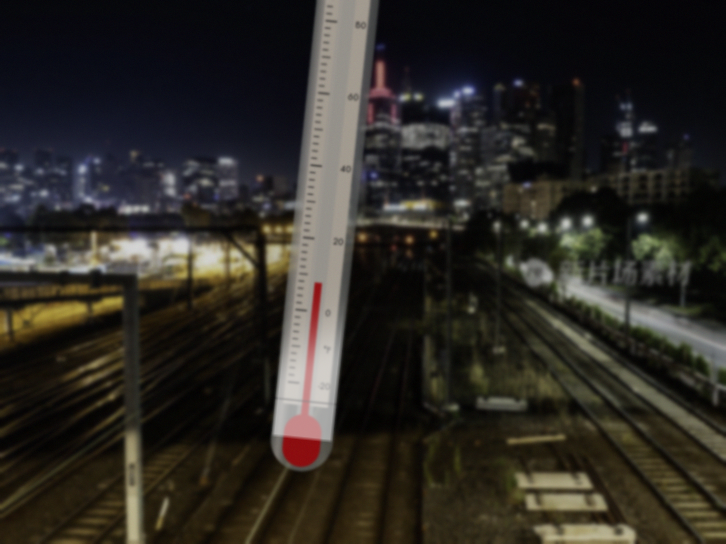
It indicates 8 °F
